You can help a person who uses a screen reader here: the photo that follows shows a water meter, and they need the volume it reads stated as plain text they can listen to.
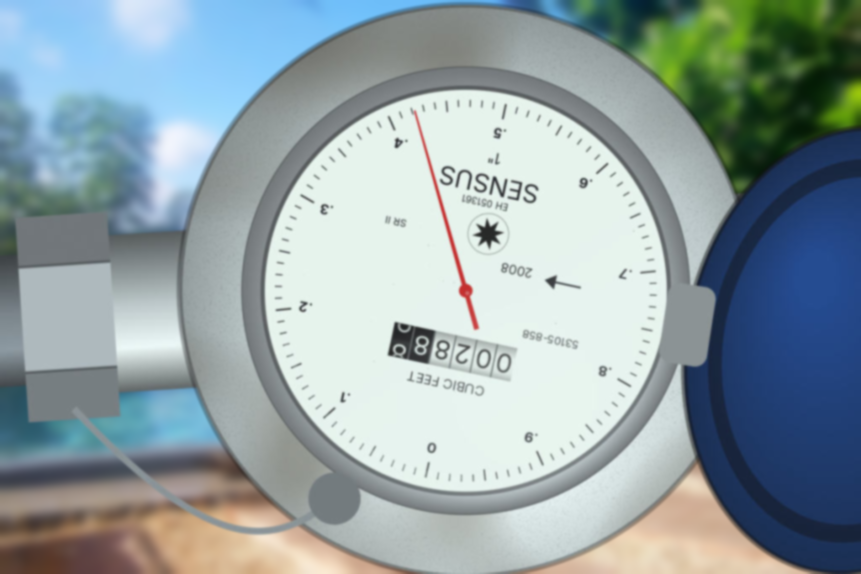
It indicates 2888.42 ft³
